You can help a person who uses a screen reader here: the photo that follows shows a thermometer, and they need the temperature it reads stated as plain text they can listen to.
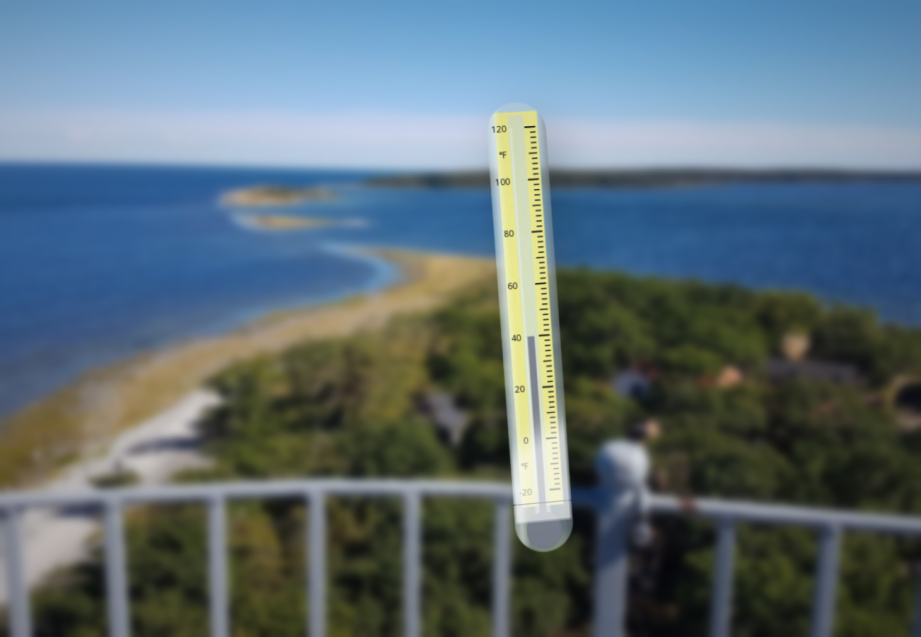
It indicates 40 °F
